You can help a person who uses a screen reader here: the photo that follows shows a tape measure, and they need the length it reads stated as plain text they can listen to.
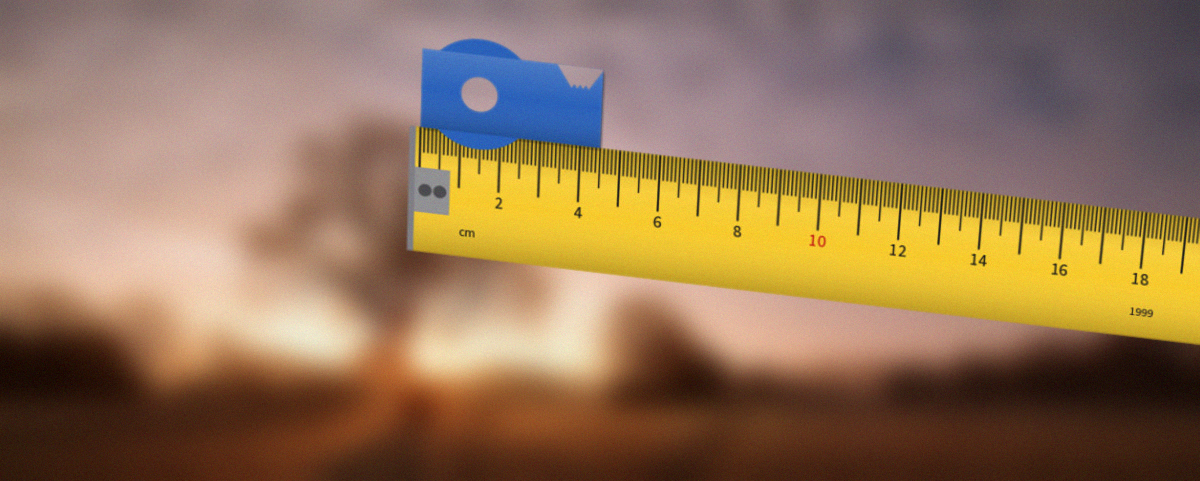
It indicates 4.5 cm
